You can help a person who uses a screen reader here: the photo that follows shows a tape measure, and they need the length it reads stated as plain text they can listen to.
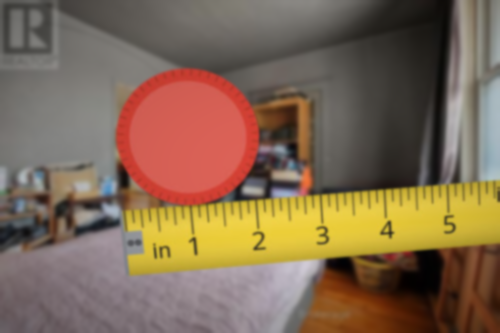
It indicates 2.125 in
